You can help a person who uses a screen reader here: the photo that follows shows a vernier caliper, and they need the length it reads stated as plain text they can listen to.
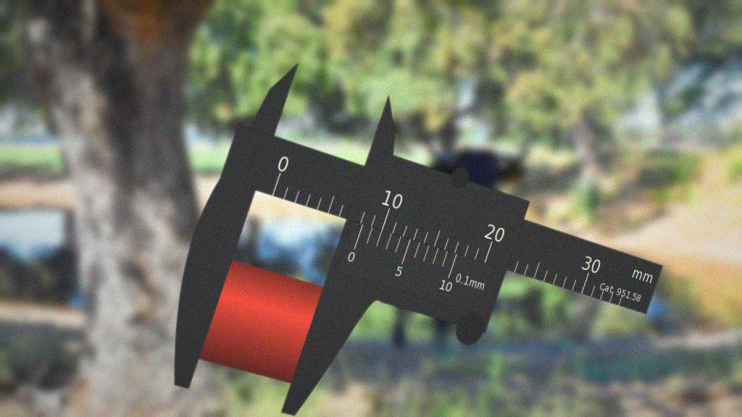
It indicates 8.2 mm
